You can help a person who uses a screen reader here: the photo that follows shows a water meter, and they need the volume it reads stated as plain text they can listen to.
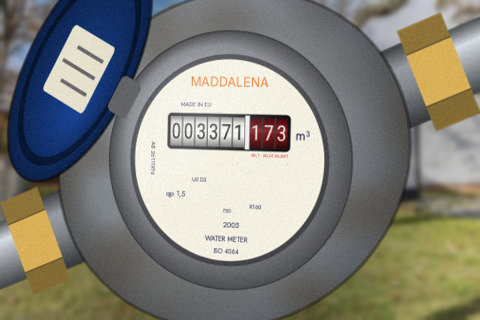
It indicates 3371.173 m³
